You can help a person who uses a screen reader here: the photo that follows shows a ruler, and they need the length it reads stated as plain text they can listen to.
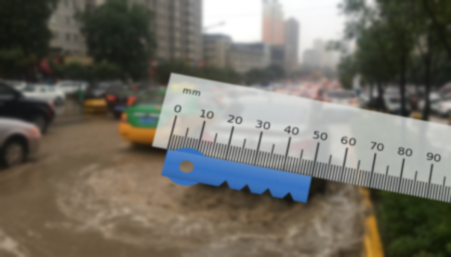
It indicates 50 mm
